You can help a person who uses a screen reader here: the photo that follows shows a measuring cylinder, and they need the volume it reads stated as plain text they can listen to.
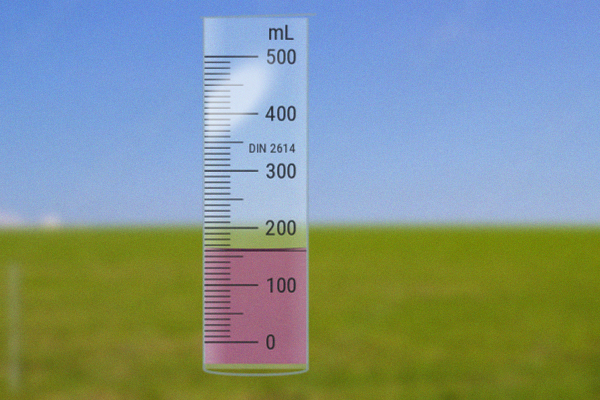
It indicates 160 mL
